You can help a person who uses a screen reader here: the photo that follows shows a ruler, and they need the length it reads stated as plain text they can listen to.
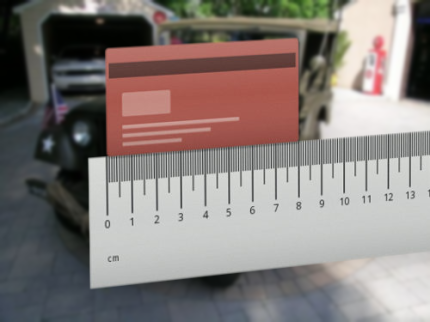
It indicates 8 cm
